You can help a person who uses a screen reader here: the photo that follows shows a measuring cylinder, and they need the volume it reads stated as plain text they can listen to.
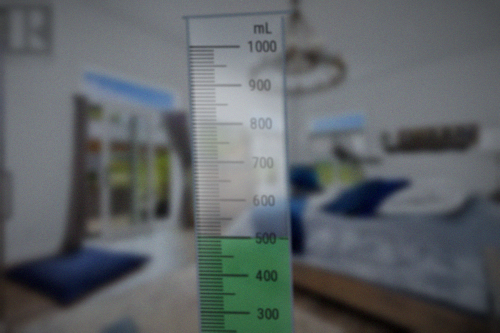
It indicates 500 mL
